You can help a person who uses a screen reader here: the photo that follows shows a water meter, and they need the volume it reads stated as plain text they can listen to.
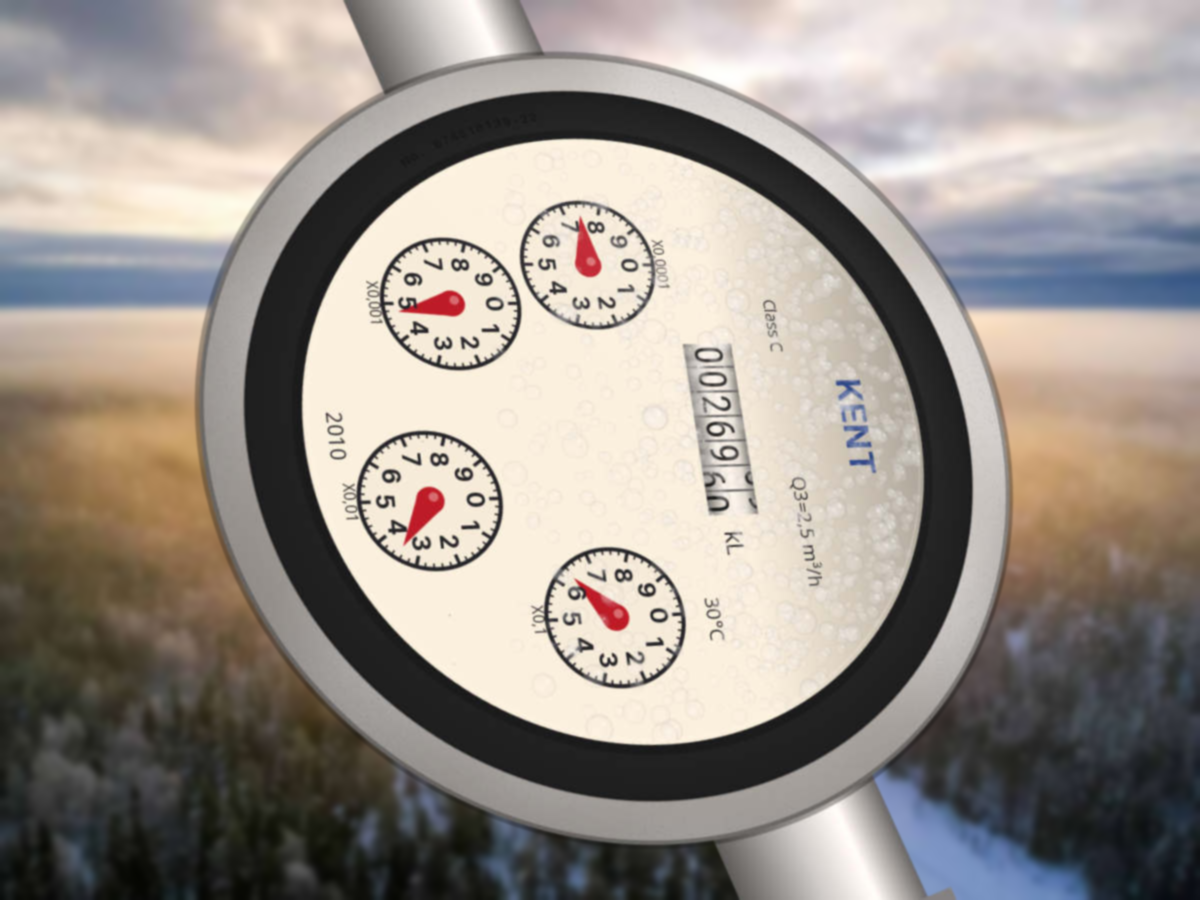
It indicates 26959.6347 kL
